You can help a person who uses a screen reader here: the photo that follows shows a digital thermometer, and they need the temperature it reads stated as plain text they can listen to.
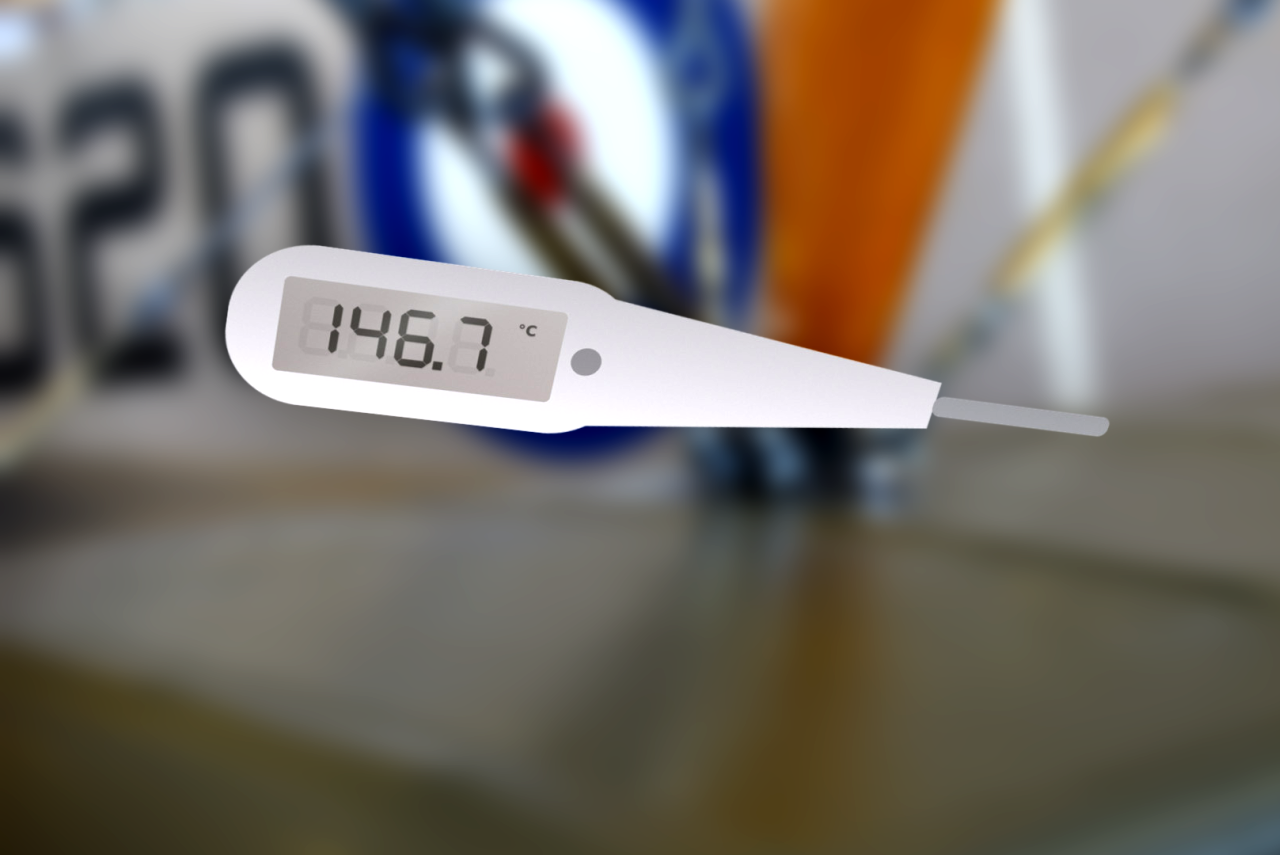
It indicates 146.7 °C
